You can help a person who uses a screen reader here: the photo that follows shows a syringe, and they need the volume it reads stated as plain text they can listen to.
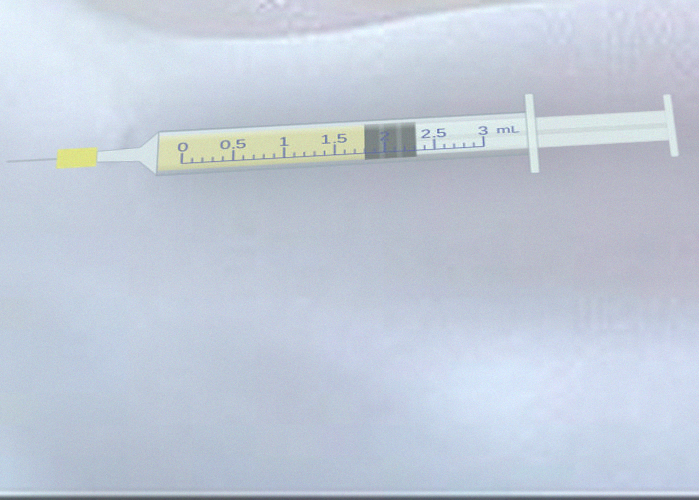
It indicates 1.8 mL
